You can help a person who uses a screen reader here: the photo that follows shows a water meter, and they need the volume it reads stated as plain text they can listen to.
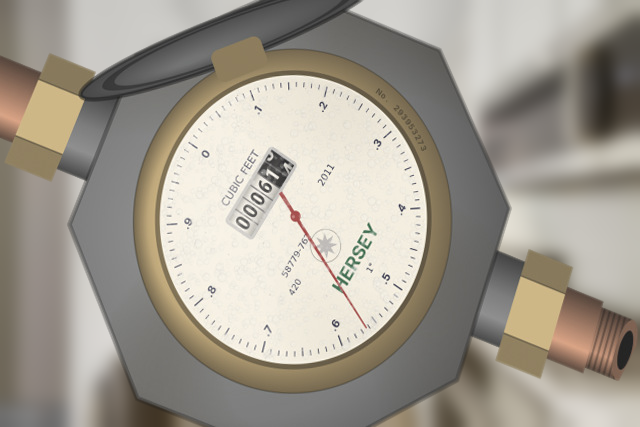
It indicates 613.56 ft³
